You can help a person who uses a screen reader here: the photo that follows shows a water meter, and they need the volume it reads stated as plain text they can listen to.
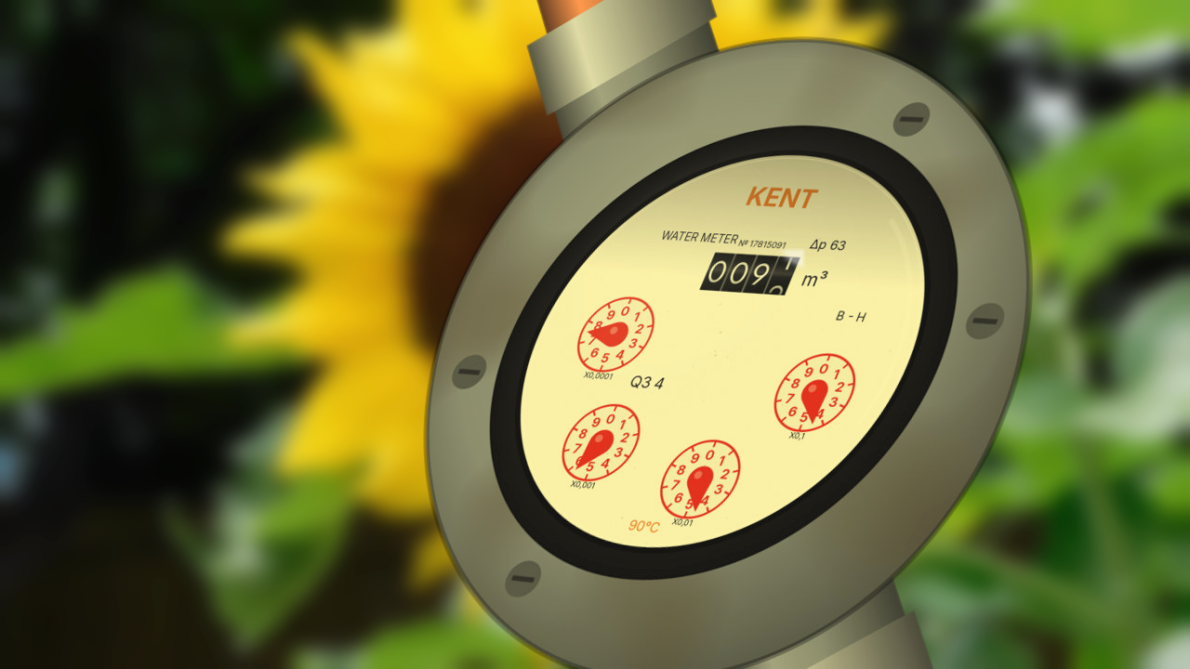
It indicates 91.4457 m³
